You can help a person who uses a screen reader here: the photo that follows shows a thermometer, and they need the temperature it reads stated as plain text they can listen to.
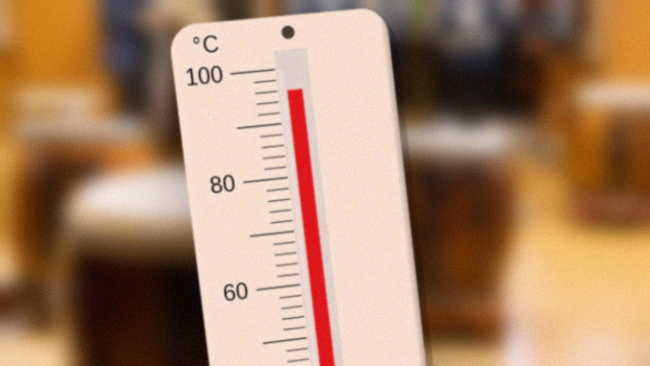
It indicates 96 °C
